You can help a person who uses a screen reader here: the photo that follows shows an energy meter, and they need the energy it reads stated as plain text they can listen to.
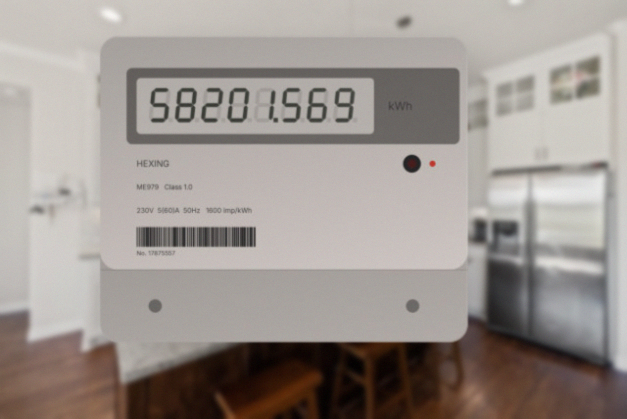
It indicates 58201.569 kWh
